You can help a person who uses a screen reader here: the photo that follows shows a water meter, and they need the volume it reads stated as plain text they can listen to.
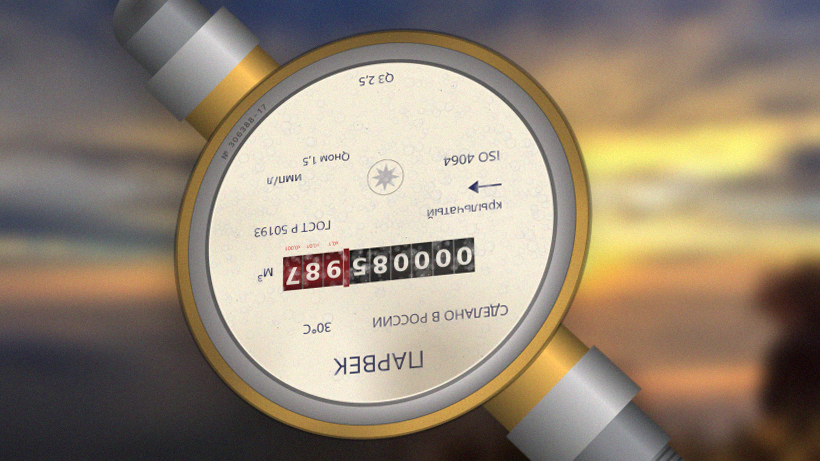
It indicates 85.987 m³
